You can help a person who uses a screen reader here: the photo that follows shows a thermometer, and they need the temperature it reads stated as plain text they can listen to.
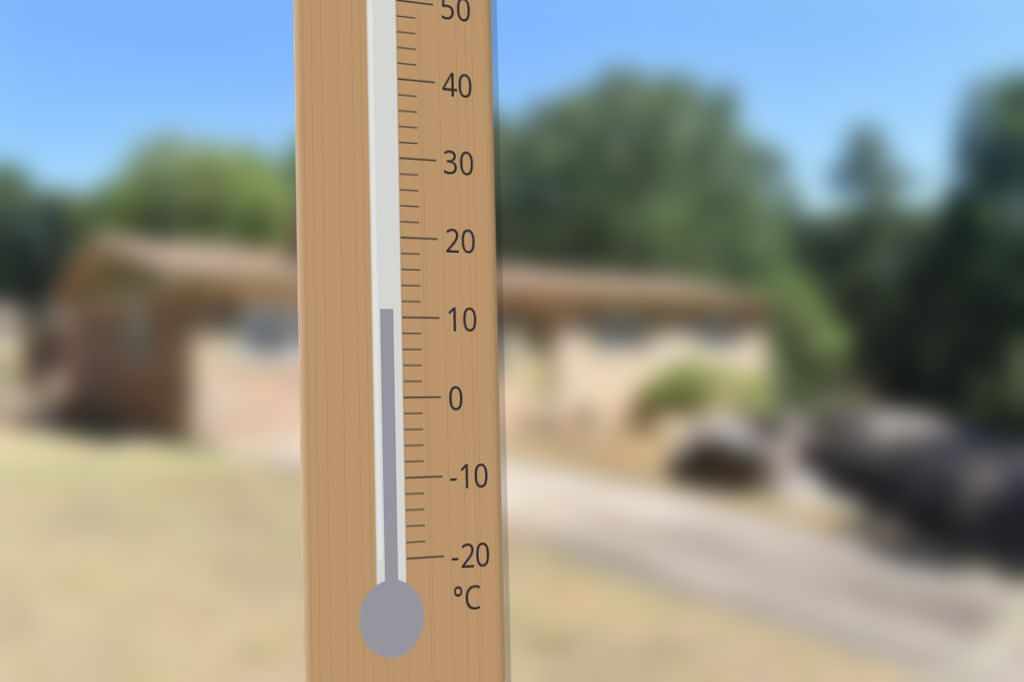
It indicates 11 °C
